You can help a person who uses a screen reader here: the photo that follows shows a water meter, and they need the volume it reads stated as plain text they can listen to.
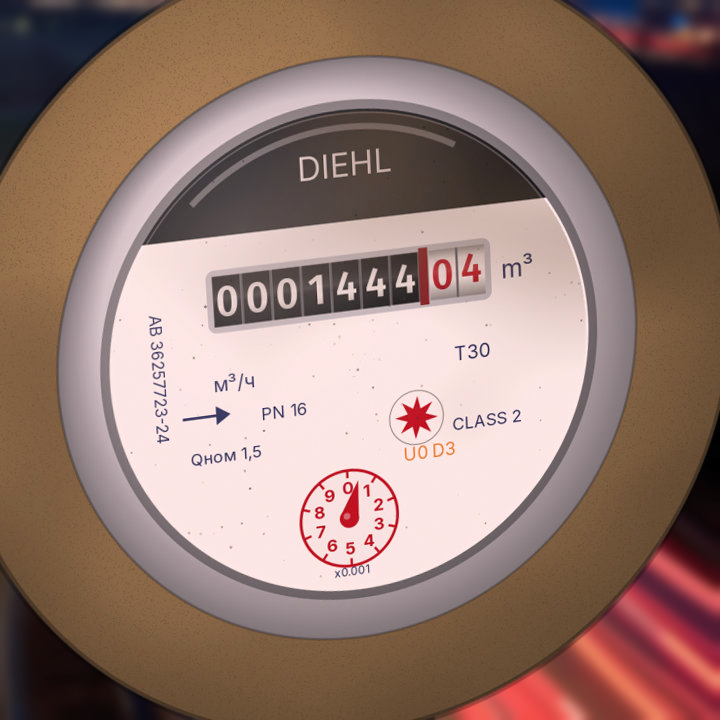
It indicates 1444.040 m³
